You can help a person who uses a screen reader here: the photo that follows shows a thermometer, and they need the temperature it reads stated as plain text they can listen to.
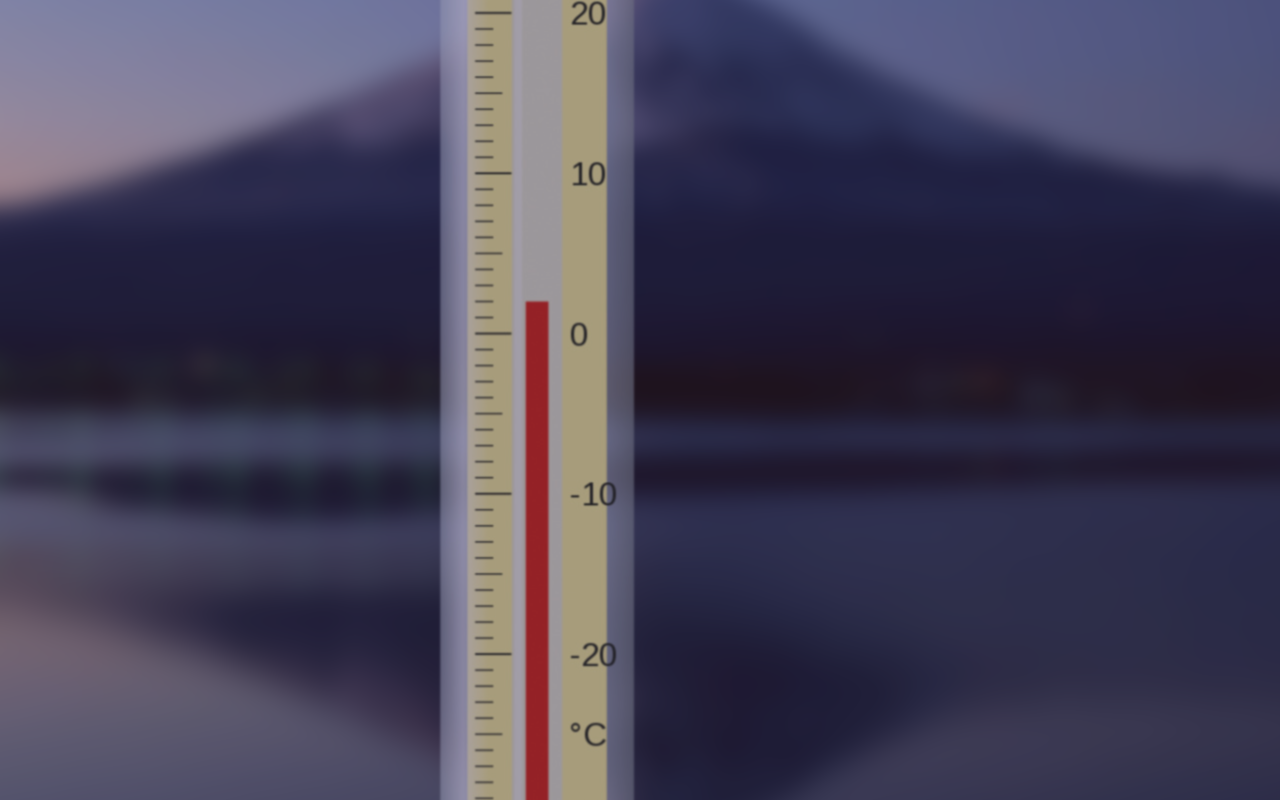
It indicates 2 °C
